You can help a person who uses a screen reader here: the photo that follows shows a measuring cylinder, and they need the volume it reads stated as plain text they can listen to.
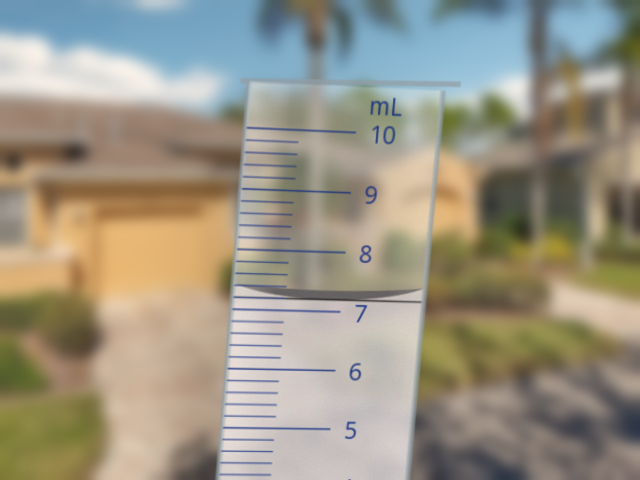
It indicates 7.2 mL
